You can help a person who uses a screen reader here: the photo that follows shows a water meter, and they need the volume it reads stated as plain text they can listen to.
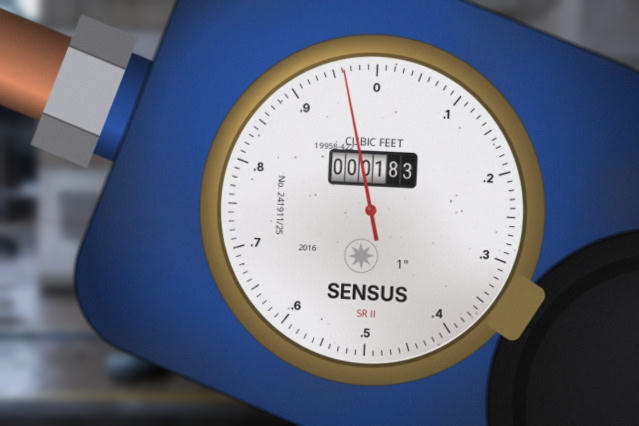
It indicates 182.96 ft³
